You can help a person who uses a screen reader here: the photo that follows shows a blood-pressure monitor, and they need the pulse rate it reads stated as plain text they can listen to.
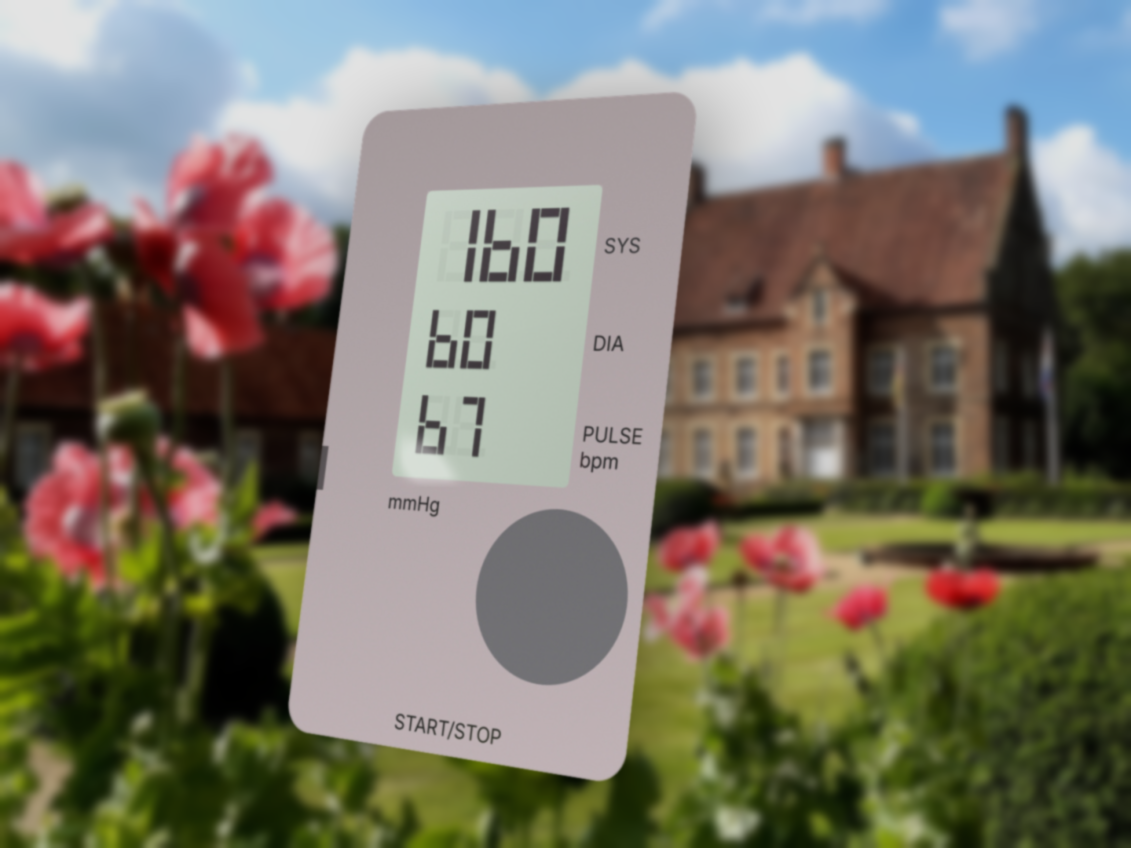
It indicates 67 bpm
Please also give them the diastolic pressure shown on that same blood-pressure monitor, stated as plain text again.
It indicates 60 mmHg
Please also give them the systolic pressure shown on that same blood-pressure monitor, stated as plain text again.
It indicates 160 mmHg
